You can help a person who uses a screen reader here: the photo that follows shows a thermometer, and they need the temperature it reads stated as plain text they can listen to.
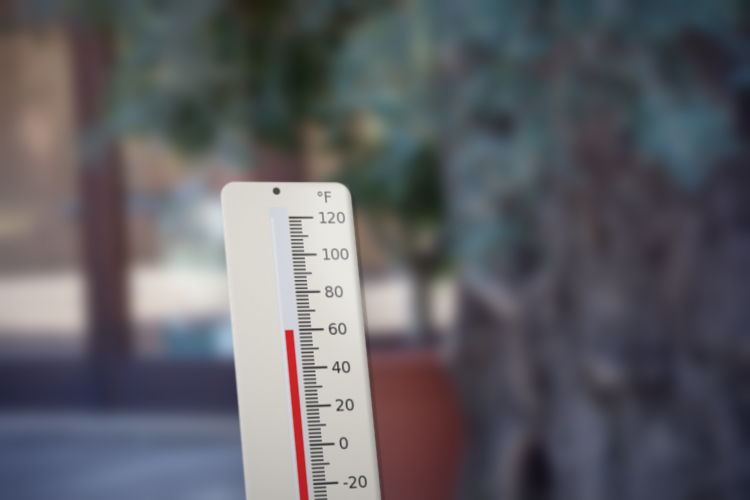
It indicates 60 °F
